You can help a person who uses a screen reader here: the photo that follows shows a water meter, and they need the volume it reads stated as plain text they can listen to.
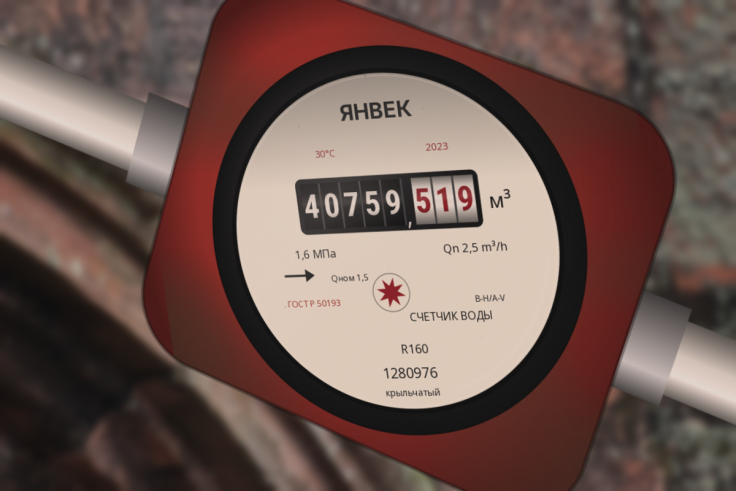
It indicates 40759.519 m³
